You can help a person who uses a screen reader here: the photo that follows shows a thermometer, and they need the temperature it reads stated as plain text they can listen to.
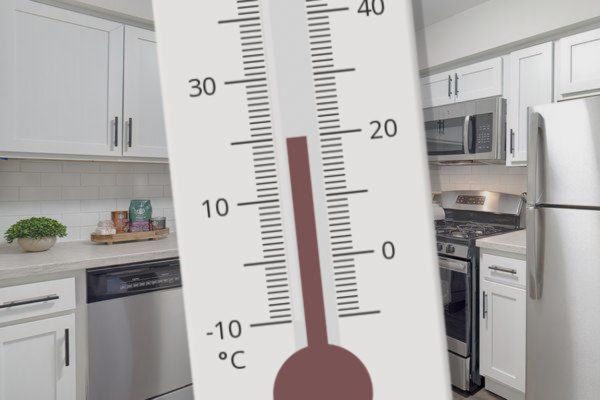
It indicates 20 °C
